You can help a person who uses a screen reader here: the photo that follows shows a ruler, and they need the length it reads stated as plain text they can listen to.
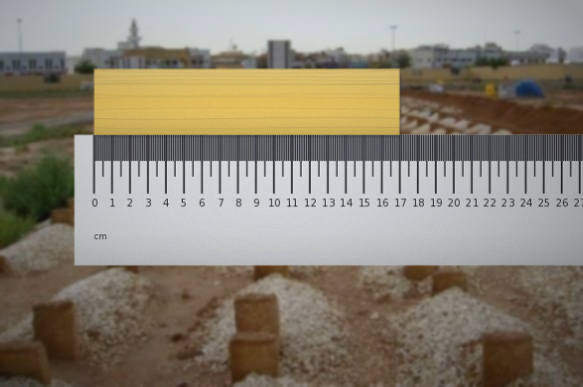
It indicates 17 cm
